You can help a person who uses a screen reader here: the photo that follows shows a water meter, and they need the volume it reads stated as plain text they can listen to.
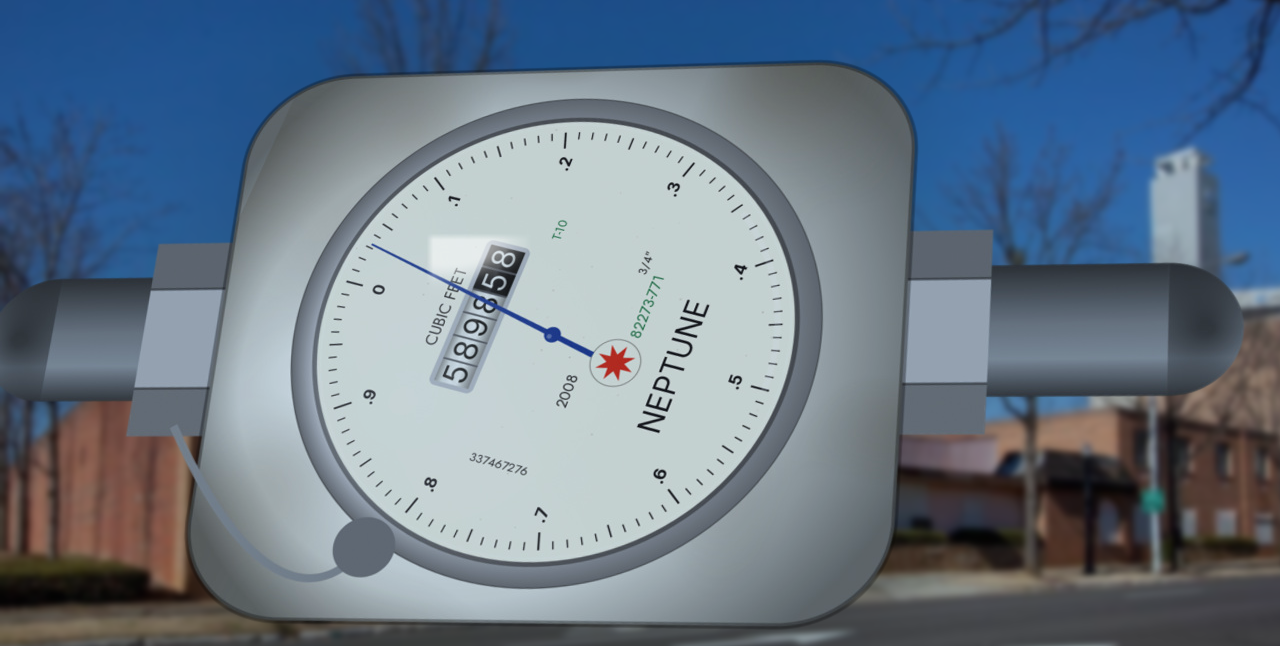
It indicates 589858.03 ft³
